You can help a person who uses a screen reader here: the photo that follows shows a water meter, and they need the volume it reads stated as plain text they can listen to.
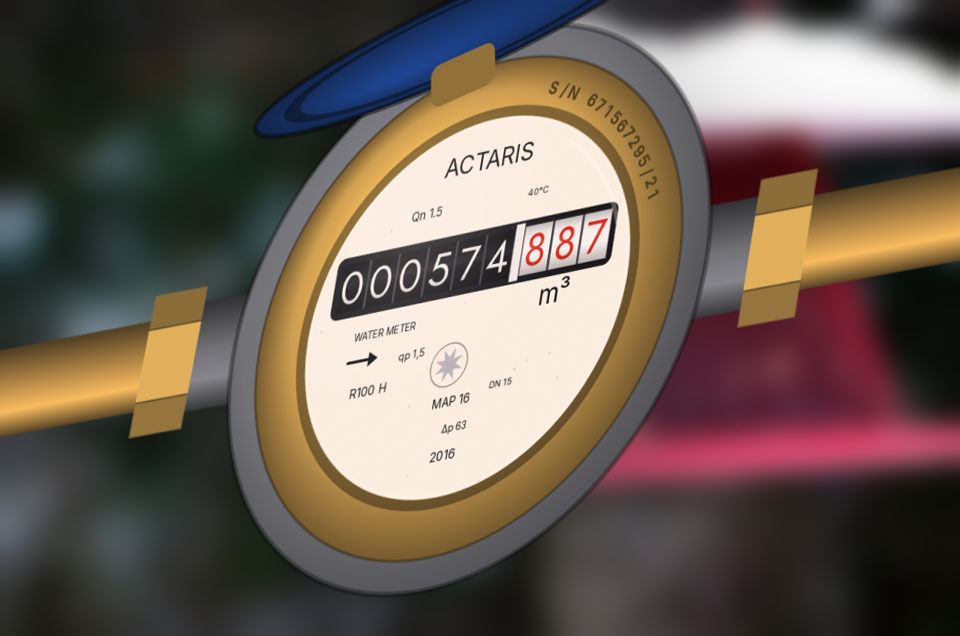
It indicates 574.887 m³
